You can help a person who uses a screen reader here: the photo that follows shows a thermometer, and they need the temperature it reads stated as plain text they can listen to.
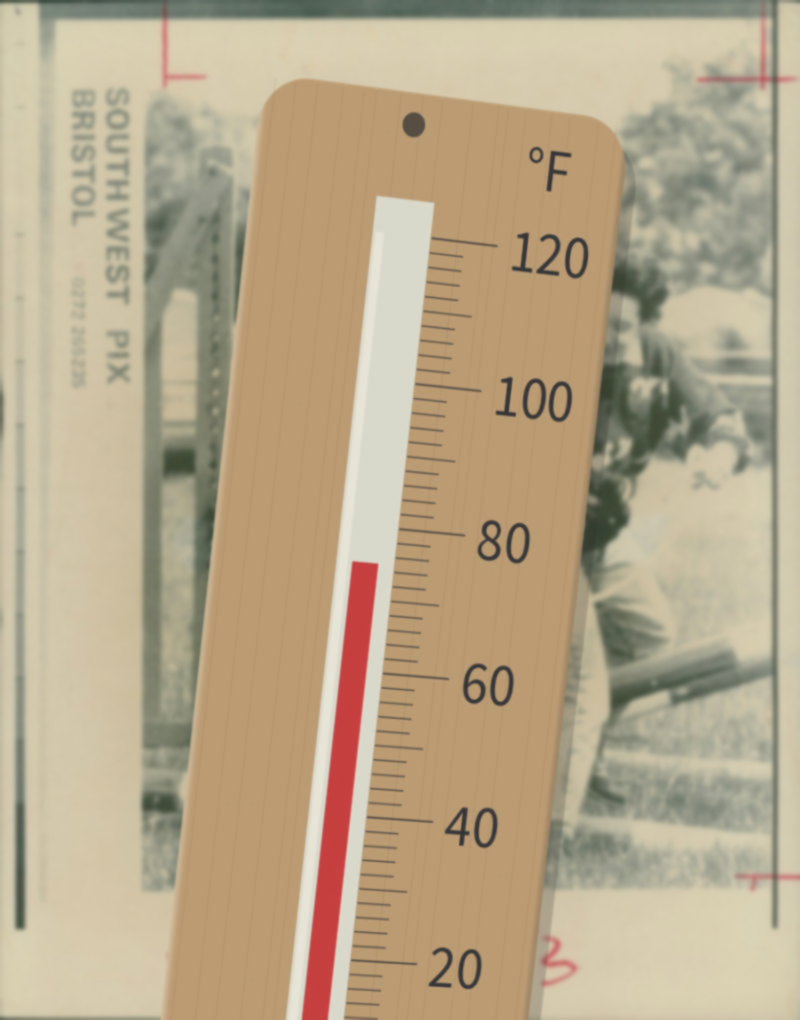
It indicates 75 °F
